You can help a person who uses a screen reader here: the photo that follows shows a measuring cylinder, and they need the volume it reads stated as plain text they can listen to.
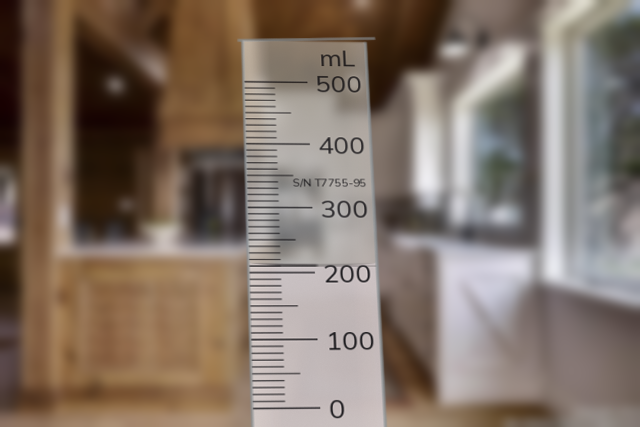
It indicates 210 mL
